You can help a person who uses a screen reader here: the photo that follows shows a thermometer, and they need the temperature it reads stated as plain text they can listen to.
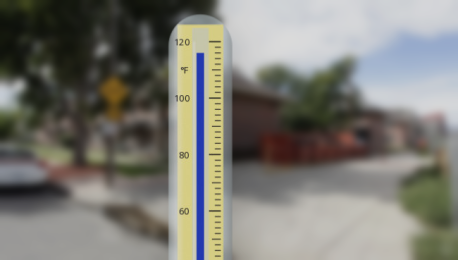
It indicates 116 °F
